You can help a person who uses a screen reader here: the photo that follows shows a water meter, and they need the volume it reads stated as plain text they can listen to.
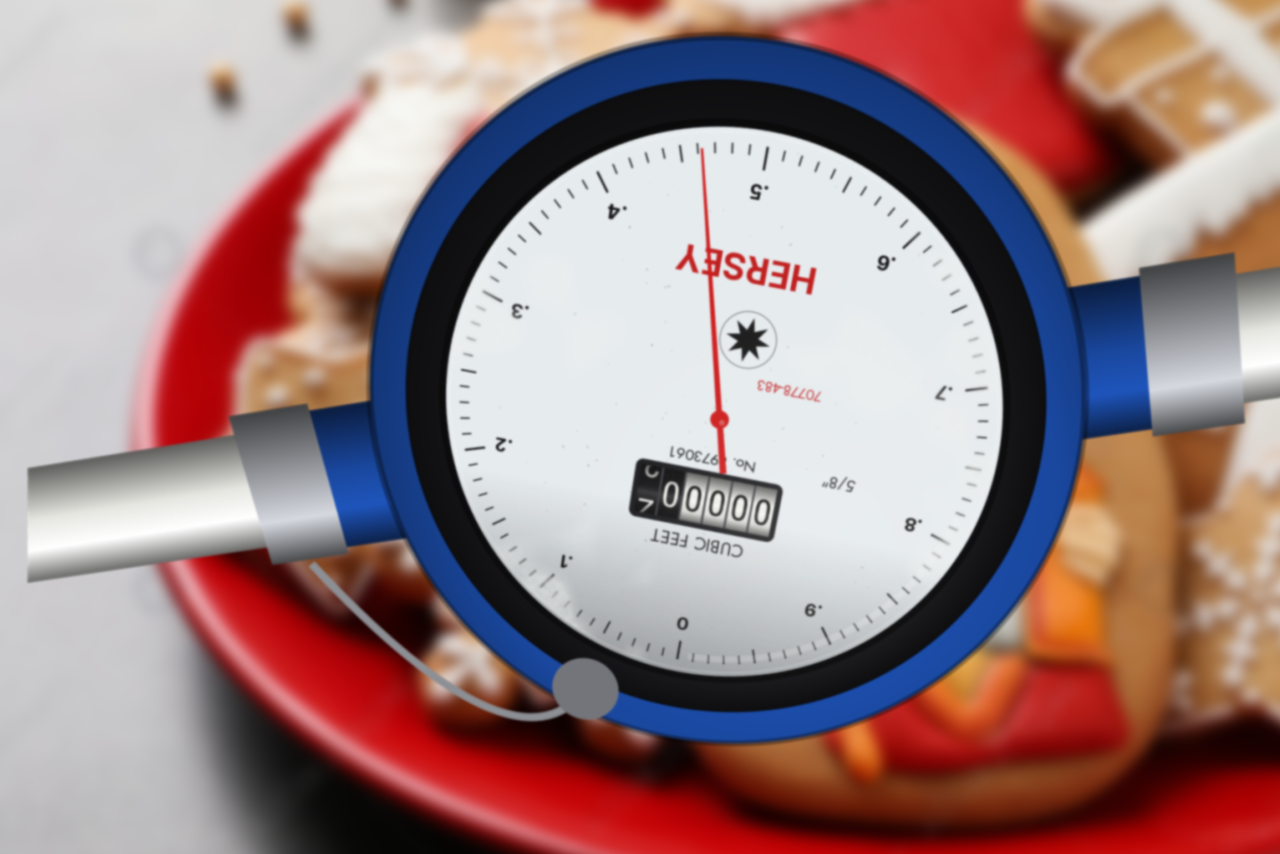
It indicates 2.46 ft³
